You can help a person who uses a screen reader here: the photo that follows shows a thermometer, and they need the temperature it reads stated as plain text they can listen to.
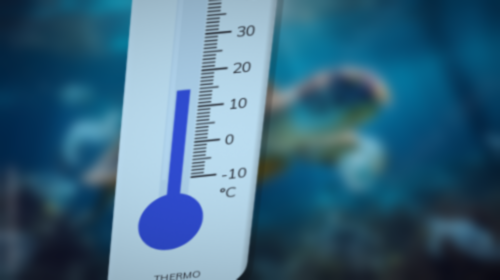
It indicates 15 °C
